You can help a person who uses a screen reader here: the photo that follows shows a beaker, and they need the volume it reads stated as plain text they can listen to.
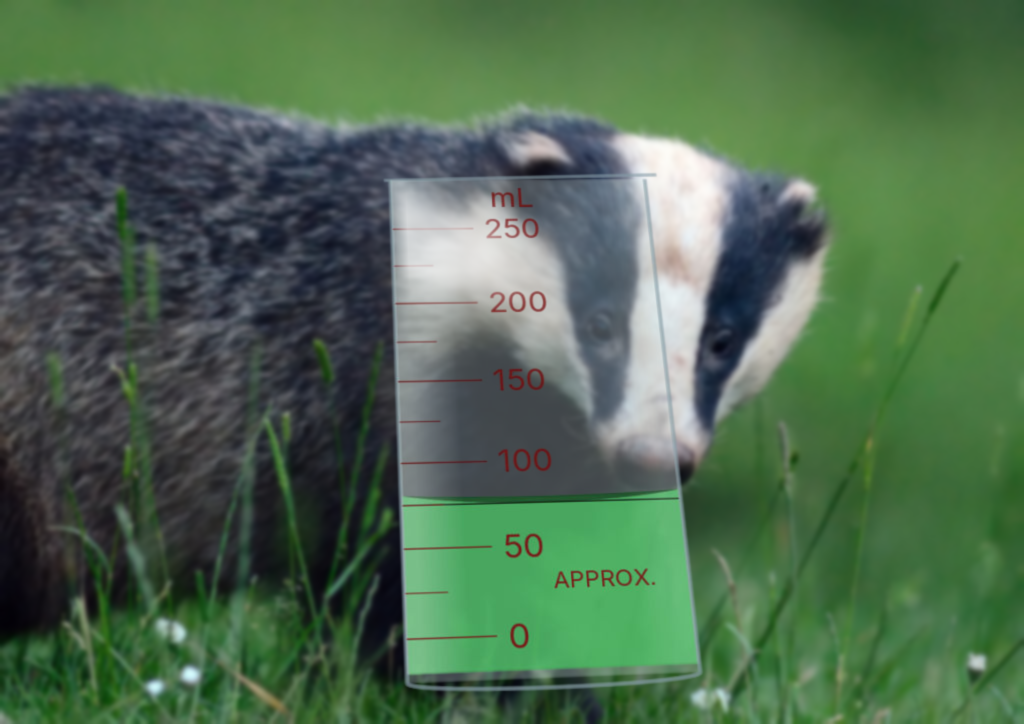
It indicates 75 mL
